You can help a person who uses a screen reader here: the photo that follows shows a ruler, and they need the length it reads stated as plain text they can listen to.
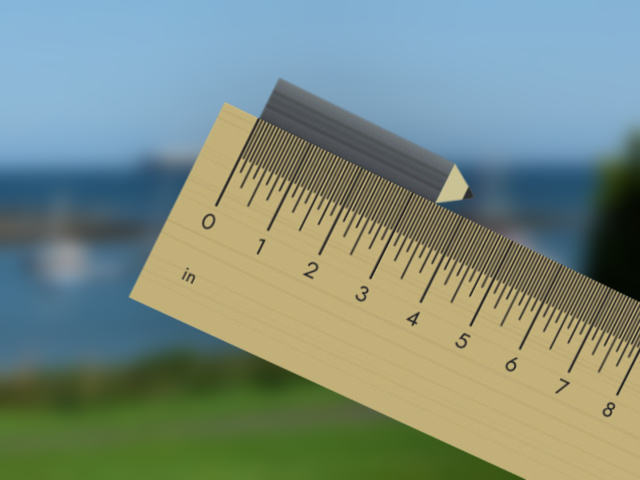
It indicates 4 in
